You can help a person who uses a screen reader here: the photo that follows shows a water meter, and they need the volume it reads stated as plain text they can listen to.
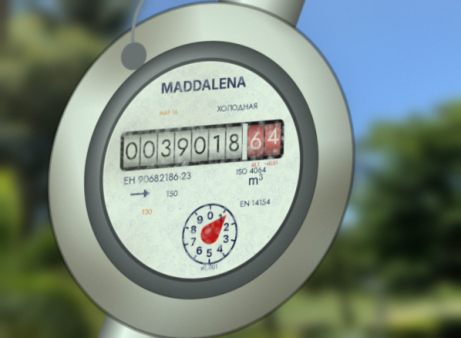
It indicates 39018.641 m³
